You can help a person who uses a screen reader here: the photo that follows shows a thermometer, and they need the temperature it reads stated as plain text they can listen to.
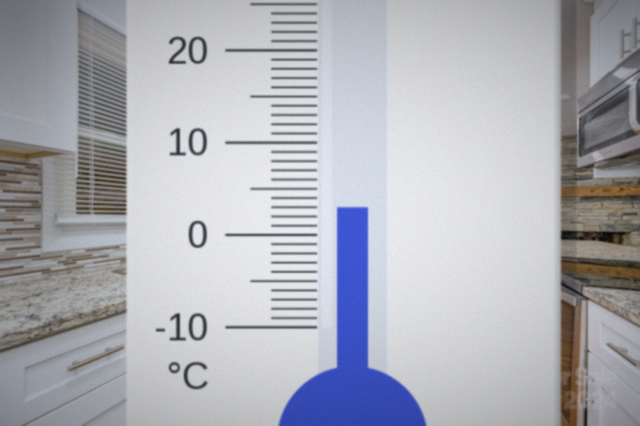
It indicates 3 °C
